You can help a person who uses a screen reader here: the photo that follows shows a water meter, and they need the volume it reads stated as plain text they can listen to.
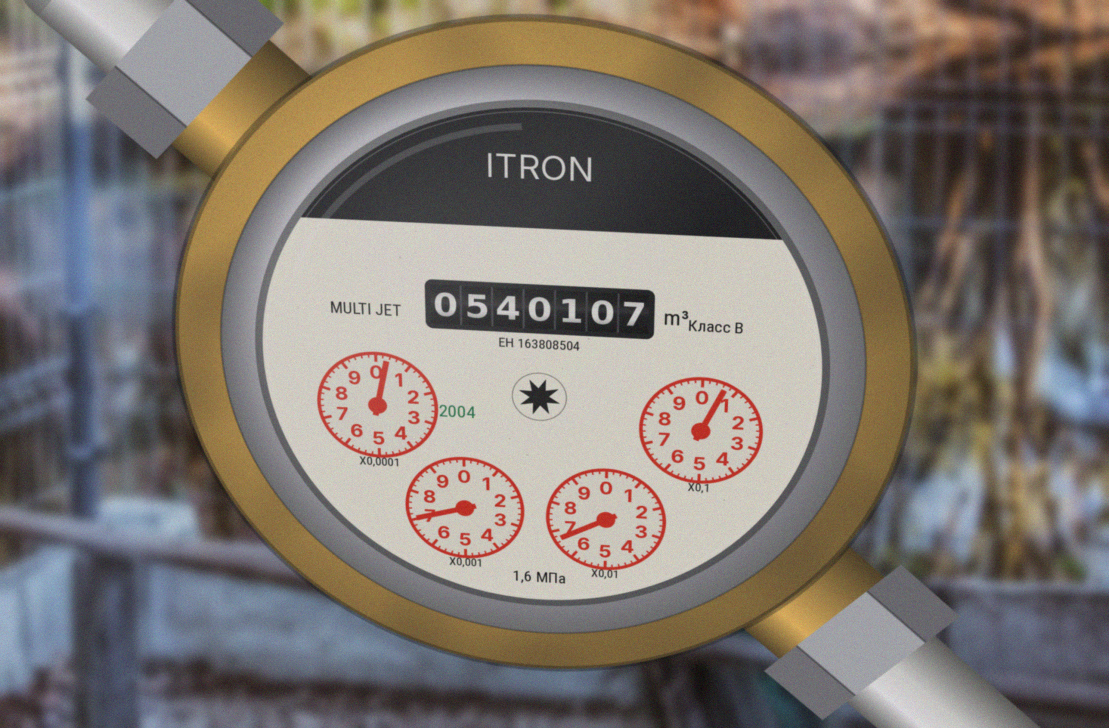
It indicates 540107.0670 m³
